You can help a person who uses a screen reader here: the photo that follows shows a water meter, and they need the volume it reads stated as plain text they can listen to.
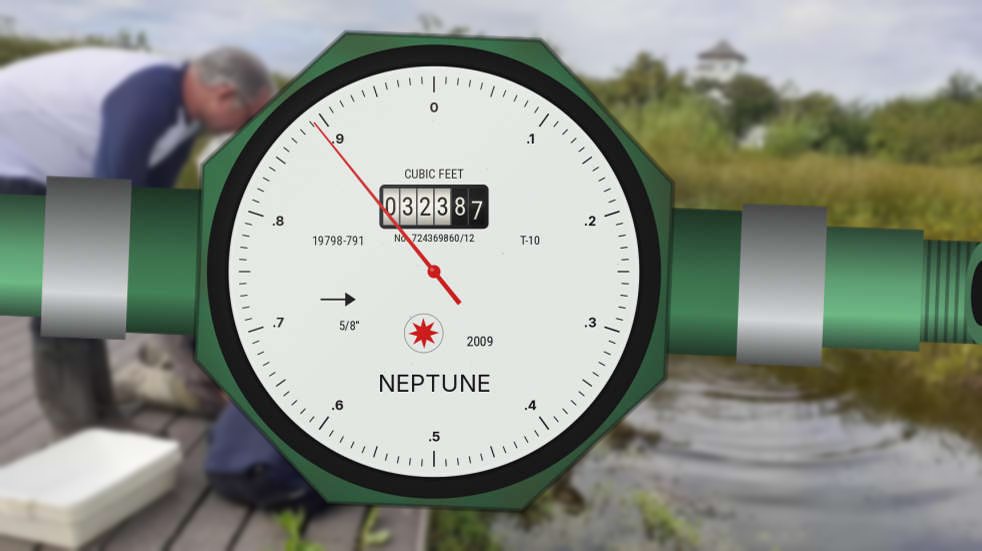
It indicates 32386.89 ft³
